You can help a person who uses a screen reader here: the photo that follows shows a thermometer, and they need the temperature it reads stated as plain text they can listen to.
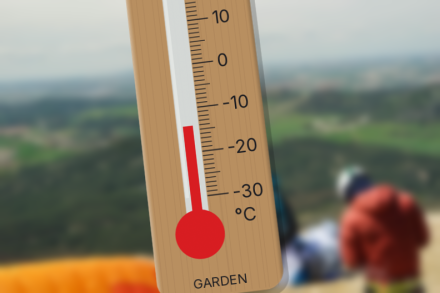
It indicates -14 °C
